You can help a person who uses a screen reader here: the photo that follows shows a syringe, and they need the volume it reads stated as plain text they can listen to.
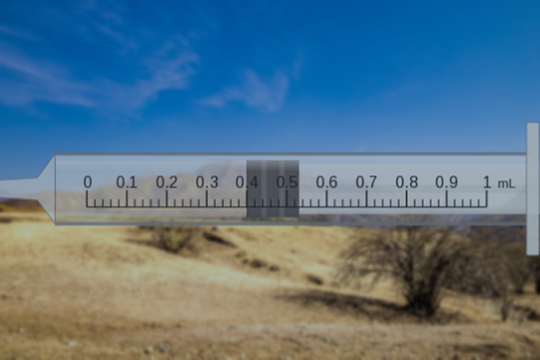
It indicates 0.4 mL
